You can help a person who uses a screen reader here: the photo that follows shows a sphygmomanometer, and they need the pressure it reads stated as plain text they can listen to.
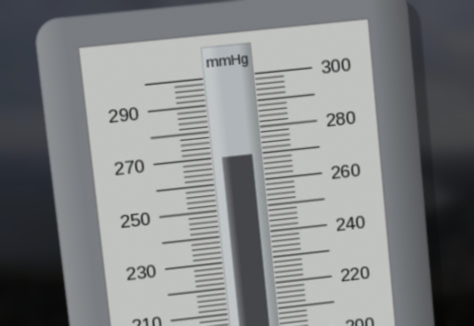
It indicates 270 mmHg
